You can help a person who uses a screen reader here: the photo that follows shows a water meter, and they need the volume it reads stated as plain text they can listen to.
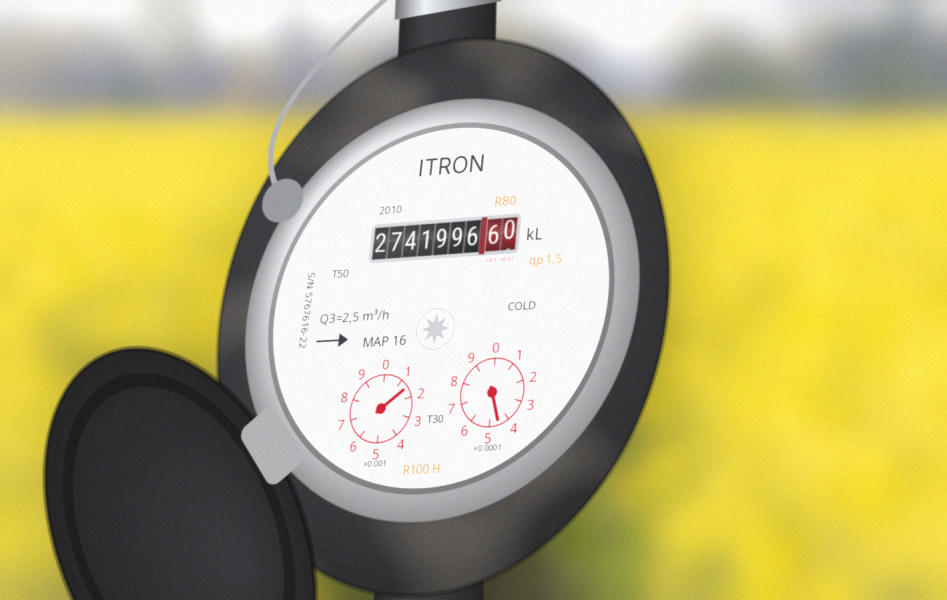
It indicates 2741996.6014 kL
